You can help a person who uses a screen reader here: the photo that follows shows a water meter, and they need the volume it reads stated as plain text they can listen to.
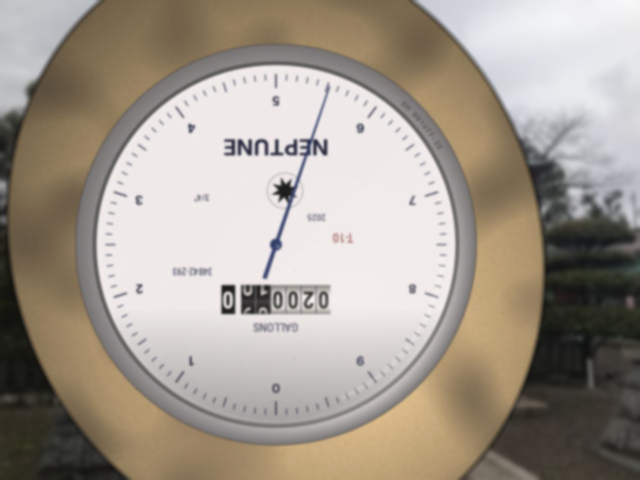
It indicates 200095.5 gal
